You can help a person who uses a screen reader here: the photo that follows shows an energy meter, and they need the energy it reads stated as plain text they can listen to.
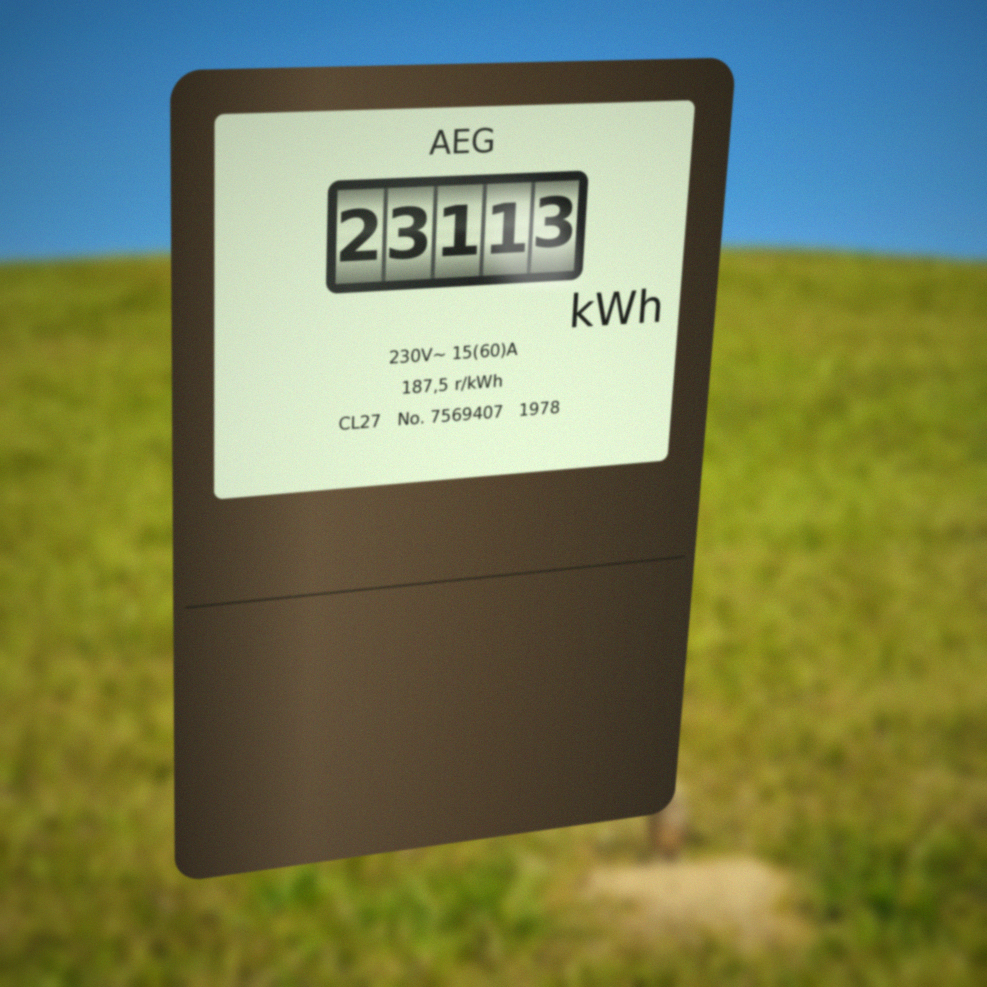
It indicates 23113 kWh
